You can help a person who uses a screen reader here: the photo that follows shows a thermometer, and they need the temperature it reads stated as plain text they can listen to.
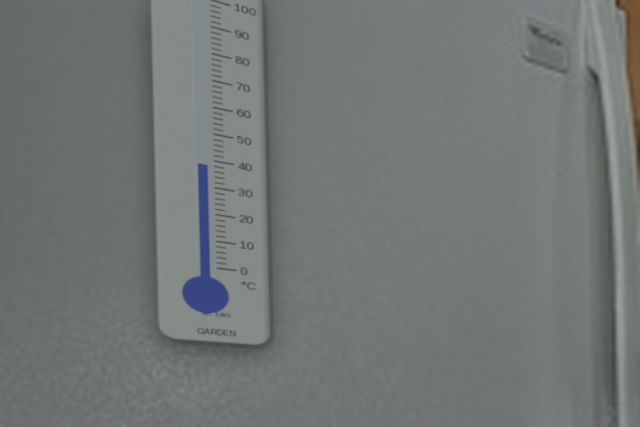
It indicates 38 °C
